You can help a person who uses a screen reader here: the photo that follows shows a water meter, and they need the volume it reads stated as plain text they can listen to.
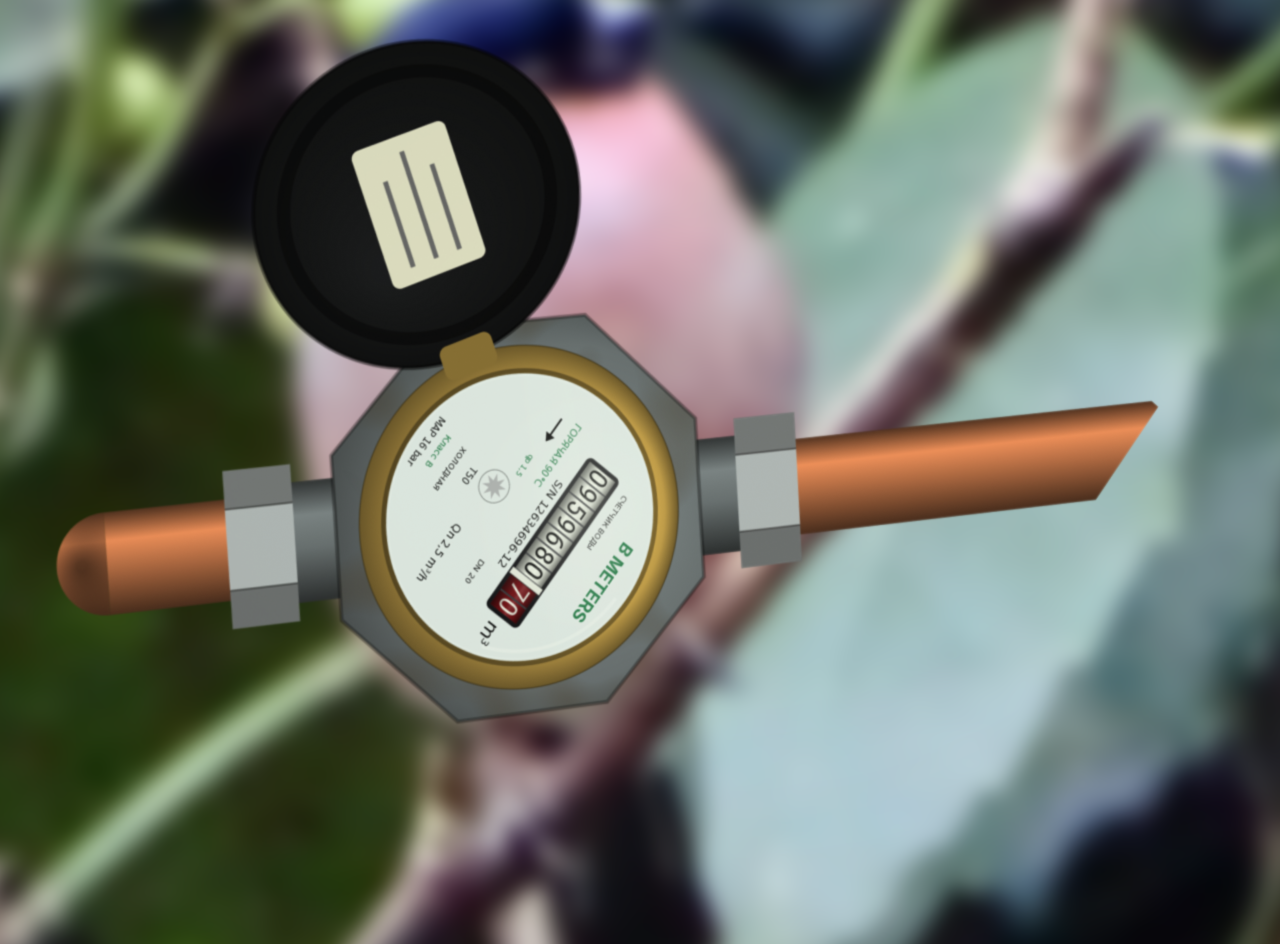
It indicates 959680.70 m³
